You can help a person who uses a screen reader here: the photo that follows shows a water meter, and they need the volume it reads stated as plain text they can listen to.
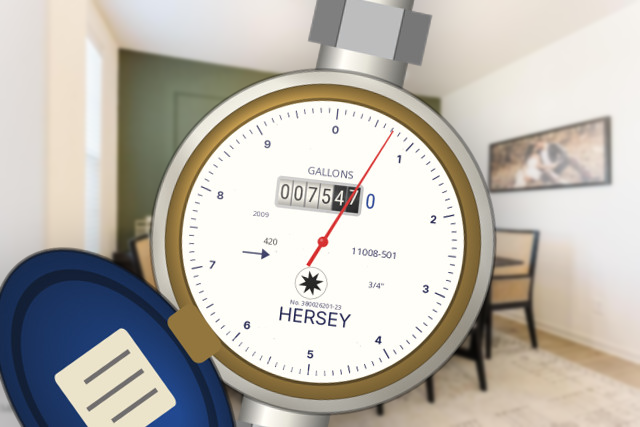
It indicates 75470.7 gal
